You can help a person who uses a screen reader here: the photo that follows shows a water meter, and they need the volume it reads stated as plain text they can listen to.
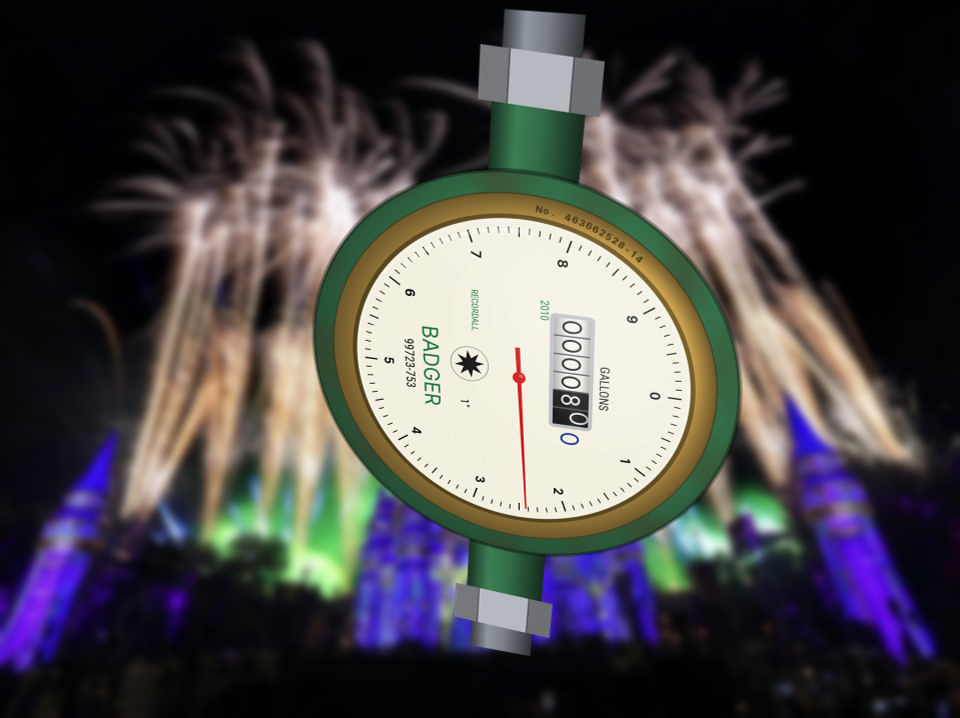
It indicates 802.4 gal
